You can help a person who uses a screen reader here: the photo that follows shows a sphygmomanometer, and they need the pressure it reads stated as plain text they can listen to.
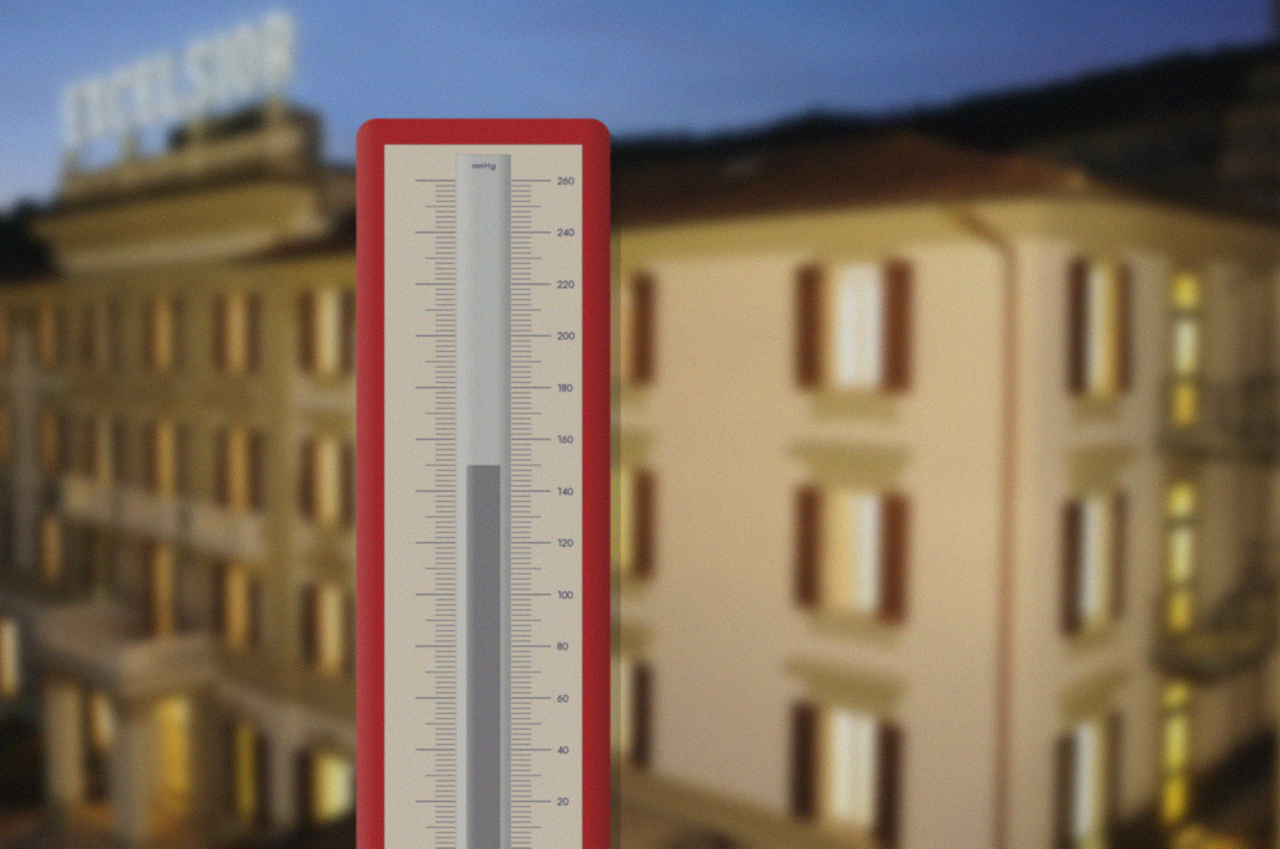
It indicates 150 mmHg
